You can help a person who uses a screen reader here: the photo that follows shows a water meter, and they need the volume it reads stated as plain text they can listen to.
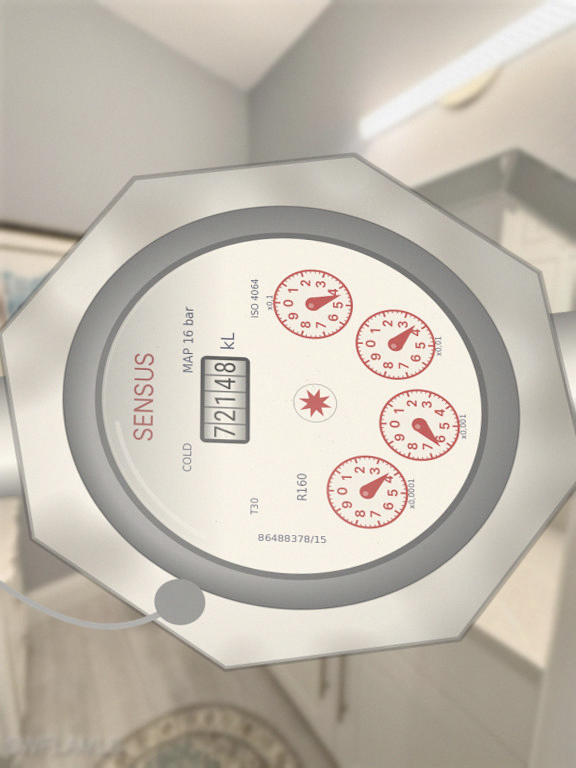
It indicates 72148.4363 kL
